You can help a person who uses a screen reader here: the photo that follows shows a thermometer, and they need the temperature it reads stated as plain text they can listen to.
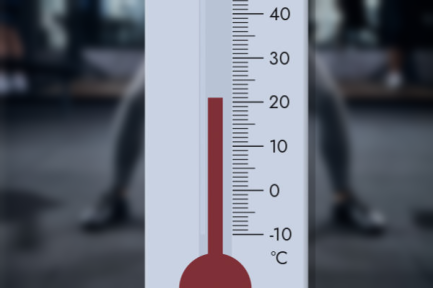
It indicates 21 °C
